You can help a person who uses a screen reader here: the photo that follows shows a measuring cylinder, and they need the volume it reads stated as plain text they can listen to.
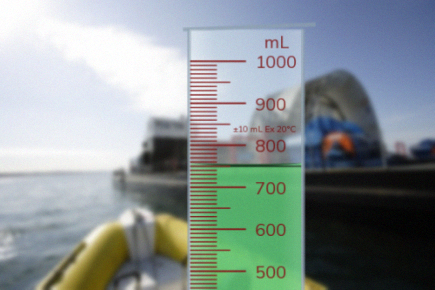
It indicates 750 mL
